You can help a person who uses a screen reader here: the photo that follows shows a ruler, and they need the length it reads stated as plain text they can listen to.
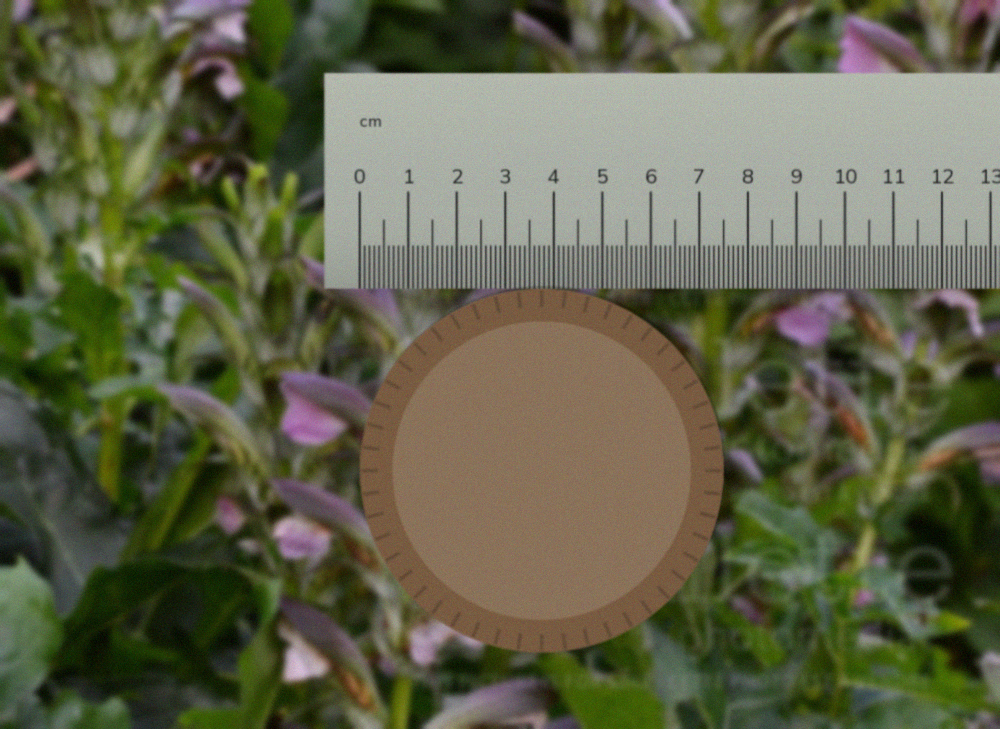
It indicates 7.5 cm
